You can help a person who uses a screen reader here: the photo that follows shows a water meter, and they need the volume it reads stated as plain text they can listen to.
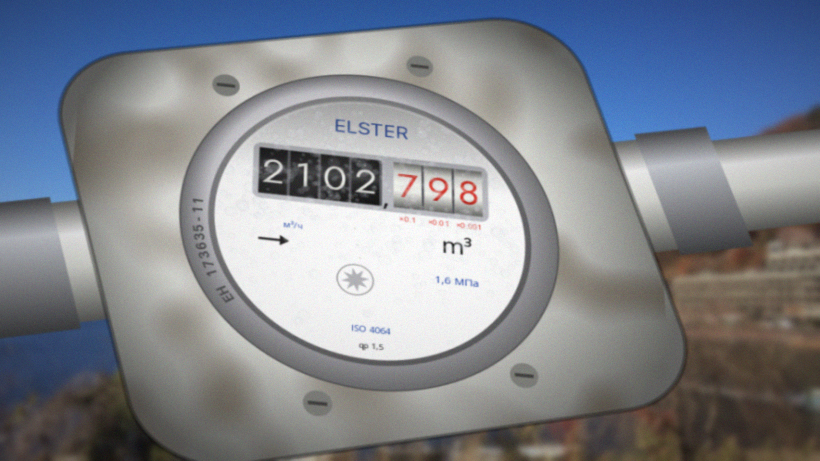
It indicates 2102.798 m³
